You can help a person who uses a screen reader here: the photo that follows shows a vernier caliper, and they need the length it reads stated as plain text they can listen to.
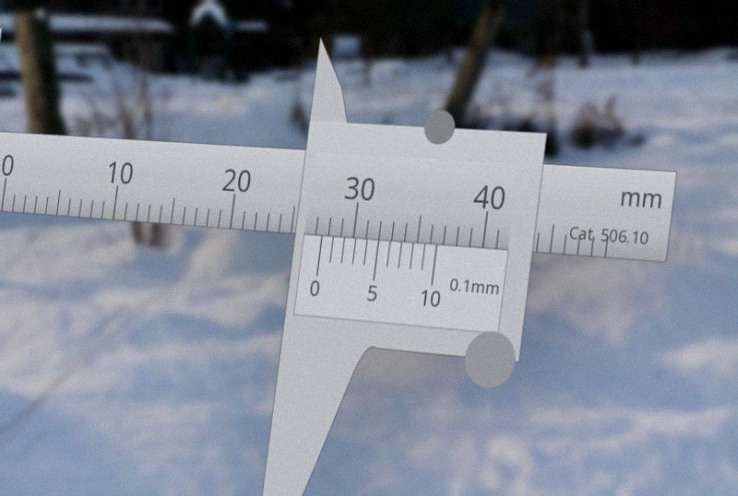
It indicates 27.5 mm
